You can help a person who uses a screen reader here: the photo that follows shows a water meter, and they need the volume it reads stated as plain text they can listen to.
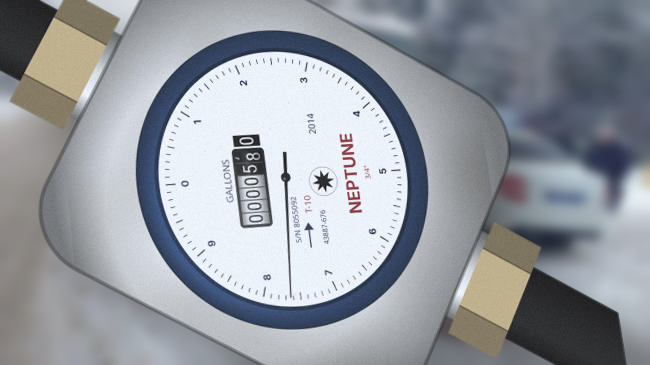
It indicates 577.6 gal
